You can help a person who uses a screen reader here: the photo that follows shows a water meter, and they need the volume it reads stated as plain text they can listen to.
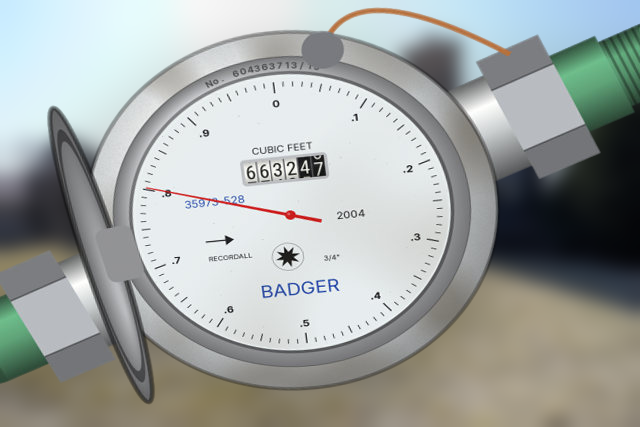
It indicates 663246.80 ft³
